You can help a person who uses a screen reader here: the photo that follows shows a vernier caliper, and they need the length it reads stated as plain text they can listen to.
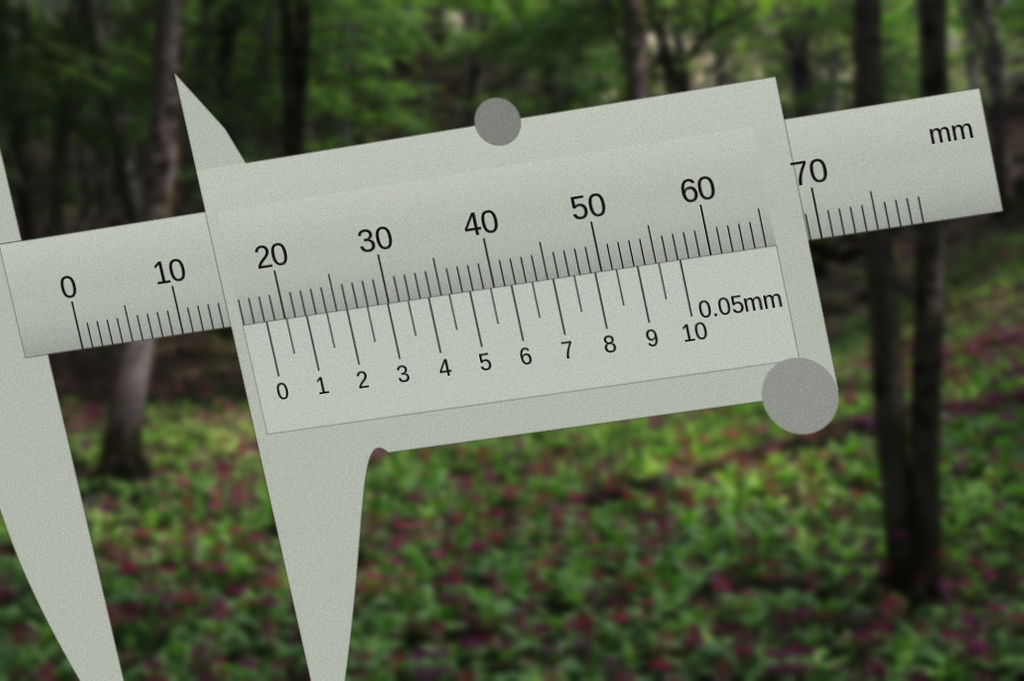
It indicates 18.2 mm
